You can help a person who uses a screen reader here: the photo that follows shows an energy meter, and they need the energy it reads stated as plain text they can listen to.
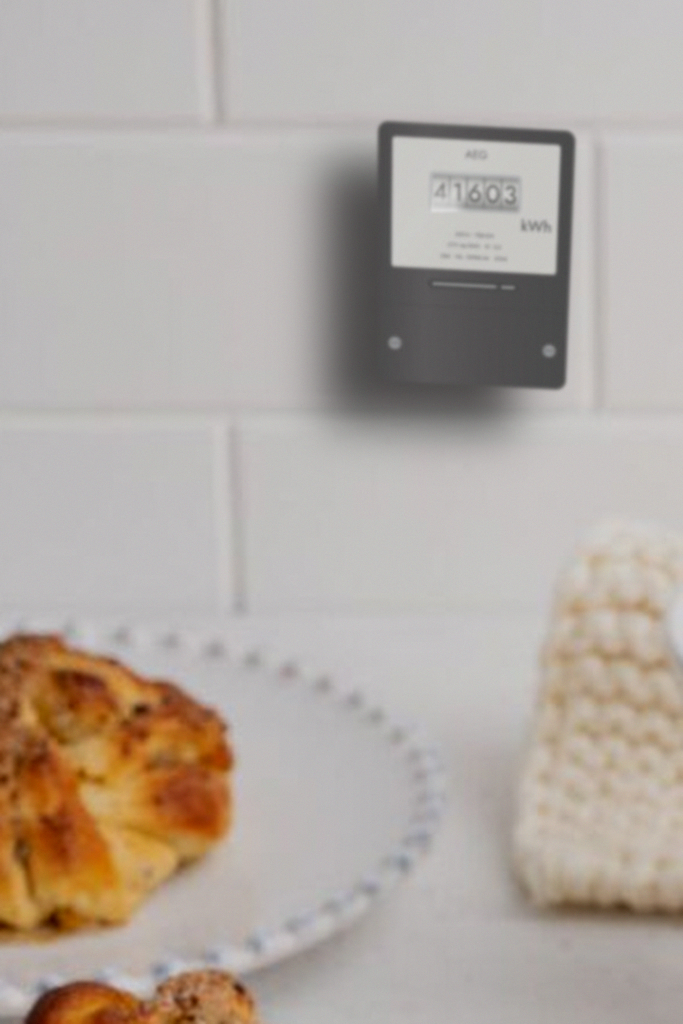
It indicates 41603 kWh
